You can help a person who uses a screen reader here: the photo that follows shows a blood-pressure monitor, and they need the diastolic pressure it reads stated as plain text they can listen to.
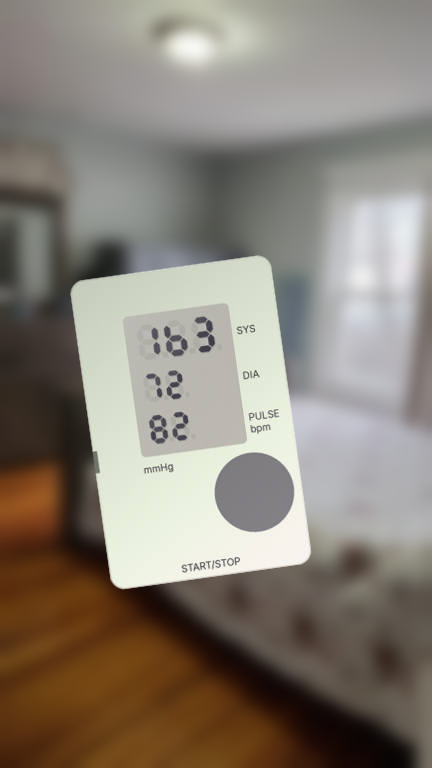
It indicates 72 mmHg
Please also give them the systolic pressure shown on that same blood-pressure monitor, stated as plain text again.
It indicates 163 mmHg
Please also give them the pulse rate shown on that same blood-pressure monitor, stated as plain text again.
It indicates 82 bpm
